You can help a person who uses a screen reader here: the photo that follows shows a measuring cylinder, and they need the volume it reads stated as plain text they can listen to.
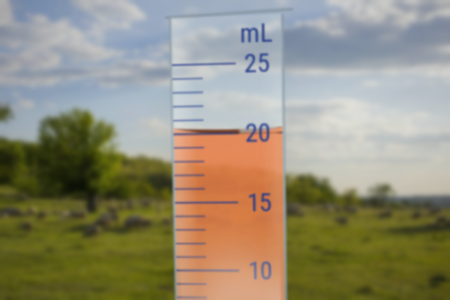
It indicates 20 mL
